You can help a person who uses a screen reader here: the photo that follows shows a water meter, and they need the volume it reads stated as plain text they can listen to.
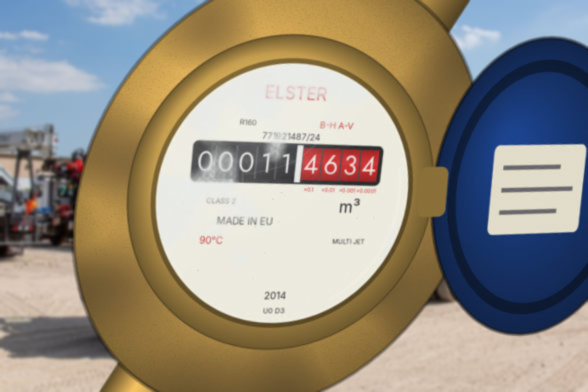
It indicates 11.4634 m³
